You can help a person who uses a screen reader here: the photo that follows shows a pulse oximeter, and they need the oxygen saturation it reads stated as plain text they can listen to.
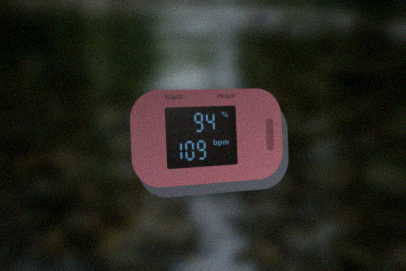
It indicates 94 %
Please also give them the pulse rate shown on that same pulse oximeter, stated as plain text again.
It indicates 109 bpm
